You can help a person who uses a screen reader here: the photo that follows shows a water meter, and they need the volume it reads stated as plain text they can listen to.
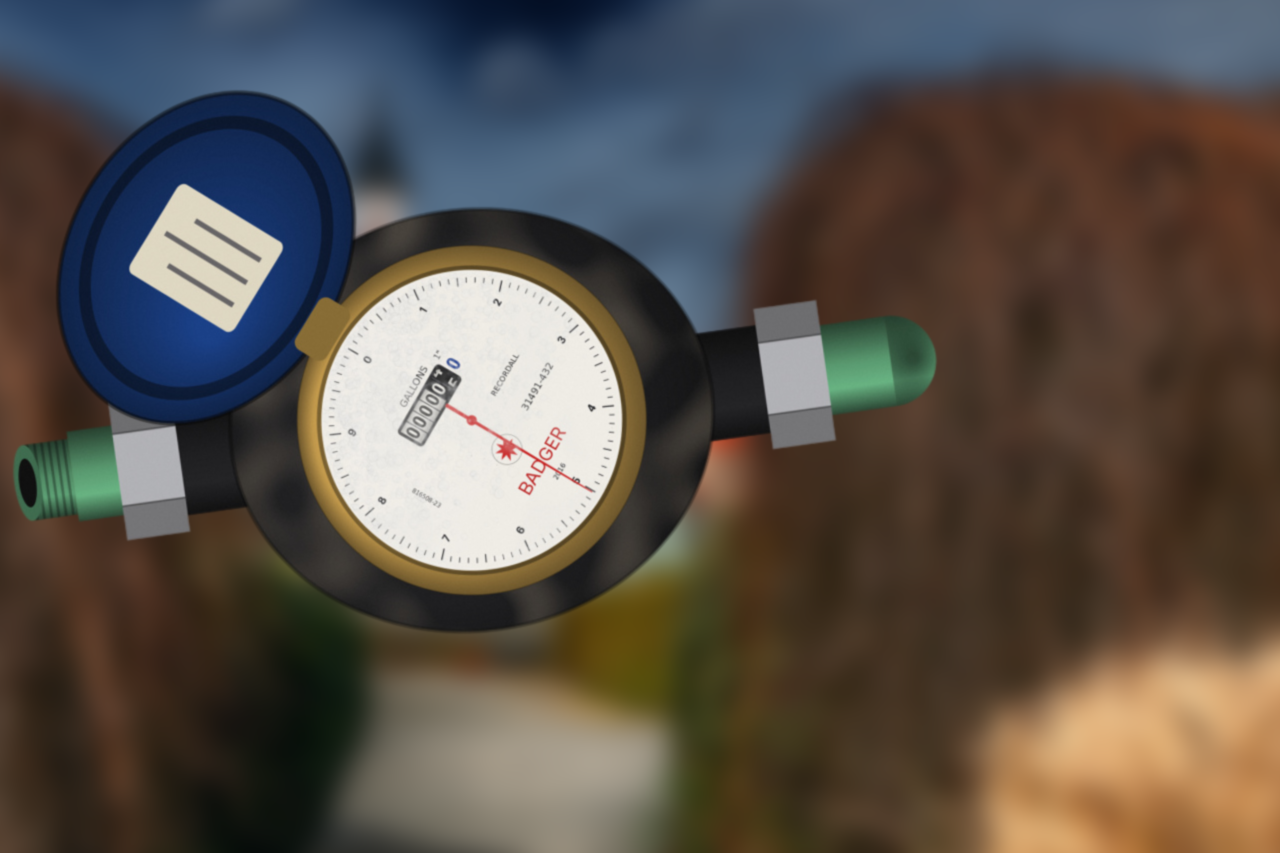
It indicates 45.0 gal
